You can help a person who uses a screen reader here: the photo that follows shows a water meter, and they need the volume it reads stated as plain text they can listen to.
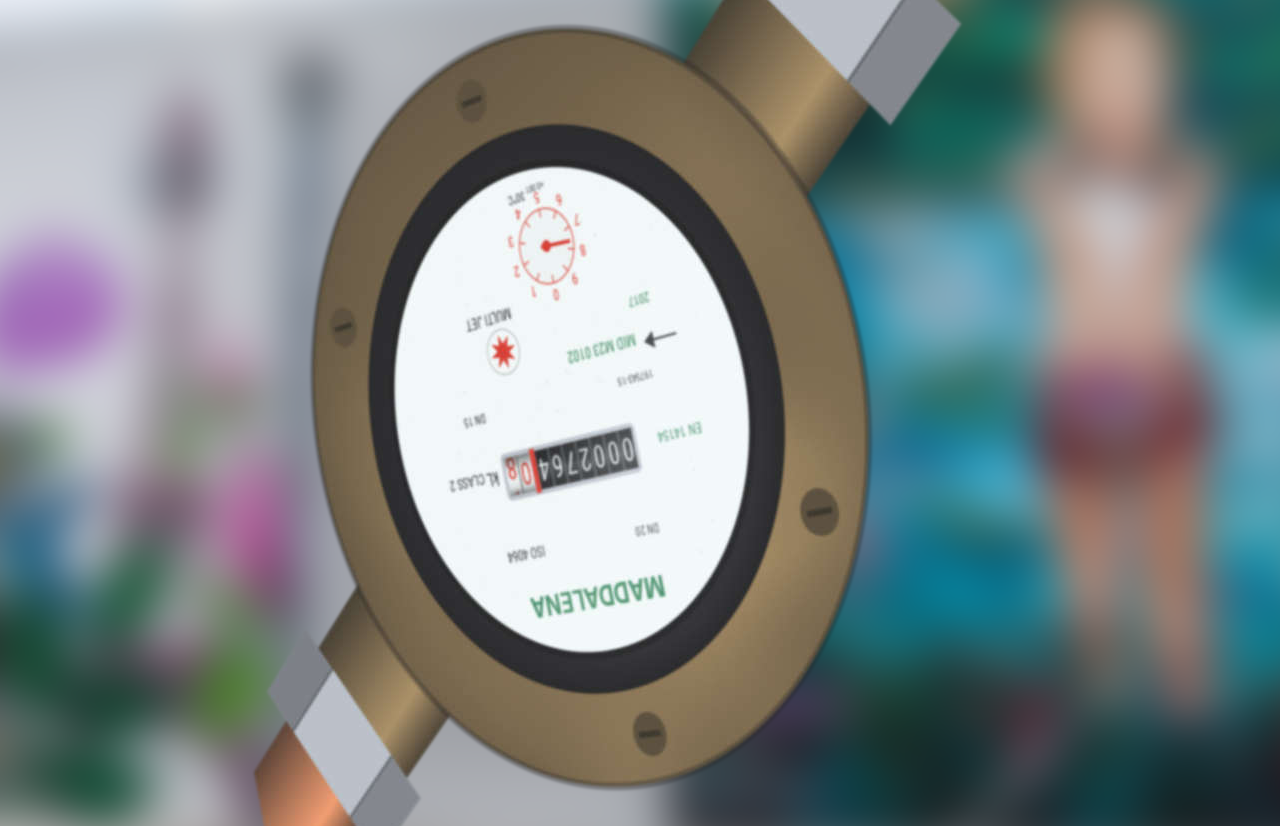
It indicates 2764.077 kL
